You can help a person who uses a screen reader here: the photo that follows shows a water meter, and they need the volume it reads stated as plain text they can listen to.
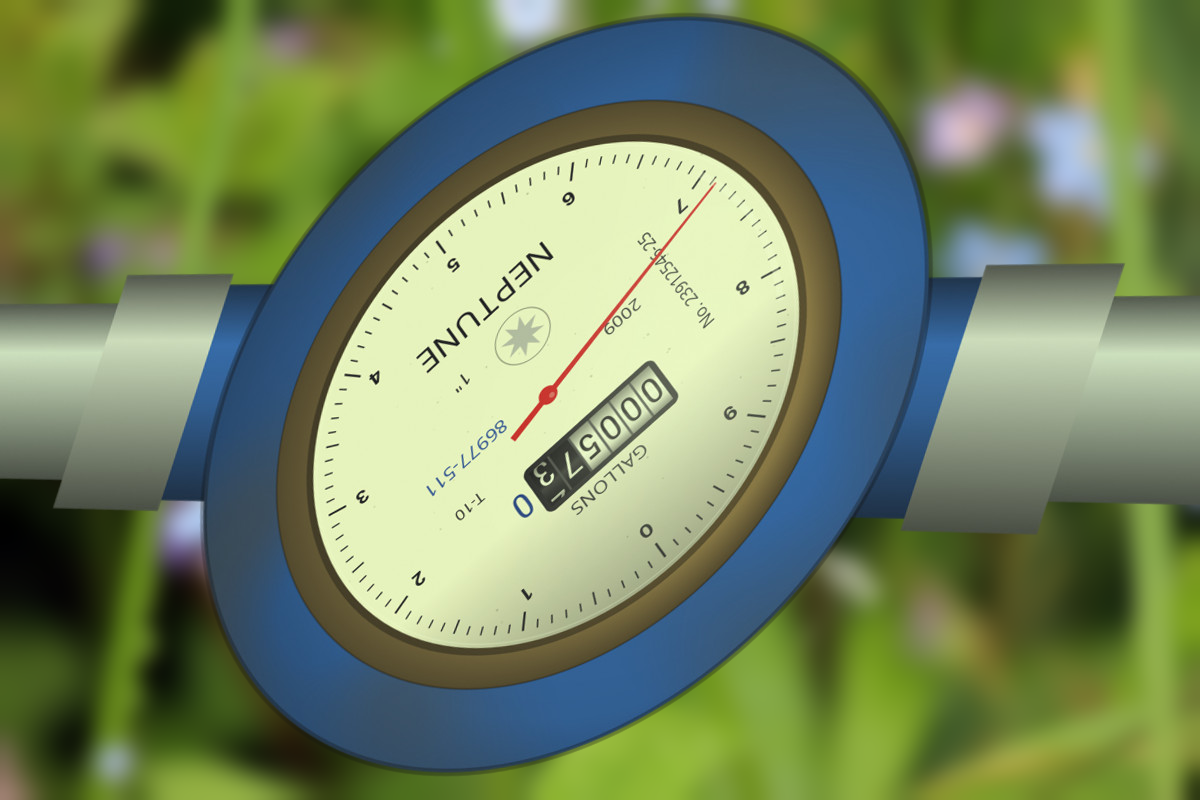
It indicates 5727.1 gal
